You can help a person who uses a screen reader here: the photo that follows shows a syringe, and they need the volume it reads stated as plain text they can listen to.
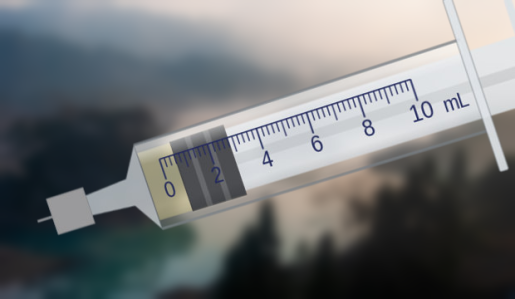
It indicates 0.6 mL
